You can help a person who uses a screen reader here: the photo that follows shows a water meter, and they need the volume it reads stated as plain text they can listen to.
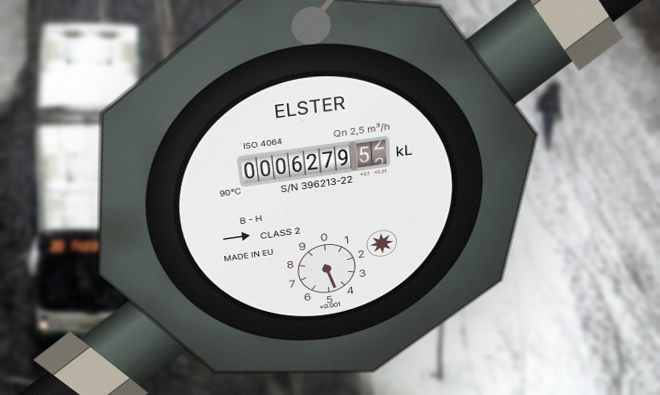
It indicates 6279.524 kL
